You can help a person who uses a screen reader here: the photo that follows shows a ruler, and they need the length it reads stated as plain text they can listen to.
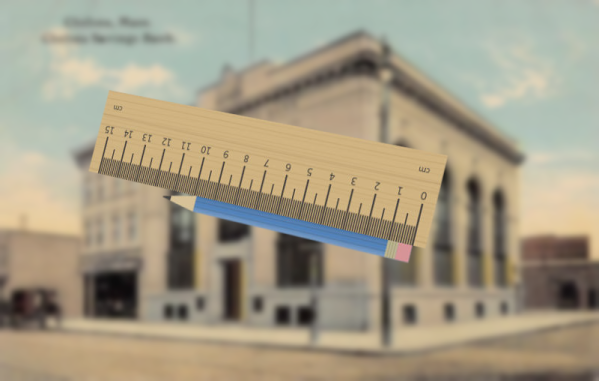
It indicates 11.5 cm
